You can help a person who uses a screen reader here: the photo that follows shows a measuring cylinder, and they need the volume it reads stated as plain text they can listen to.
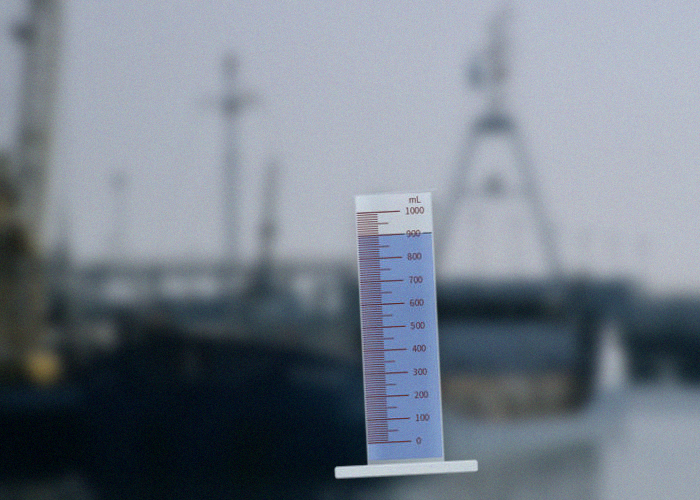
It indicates 900 mL
